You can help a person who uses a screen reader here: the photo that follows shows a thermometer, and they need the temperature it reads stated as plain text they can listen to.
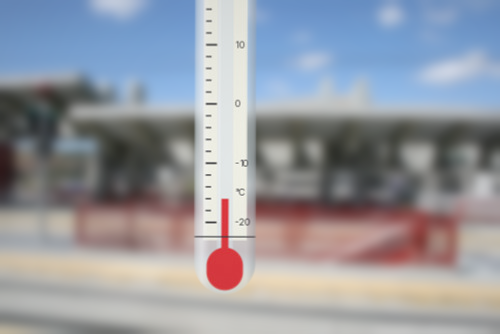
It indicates -16 °C
